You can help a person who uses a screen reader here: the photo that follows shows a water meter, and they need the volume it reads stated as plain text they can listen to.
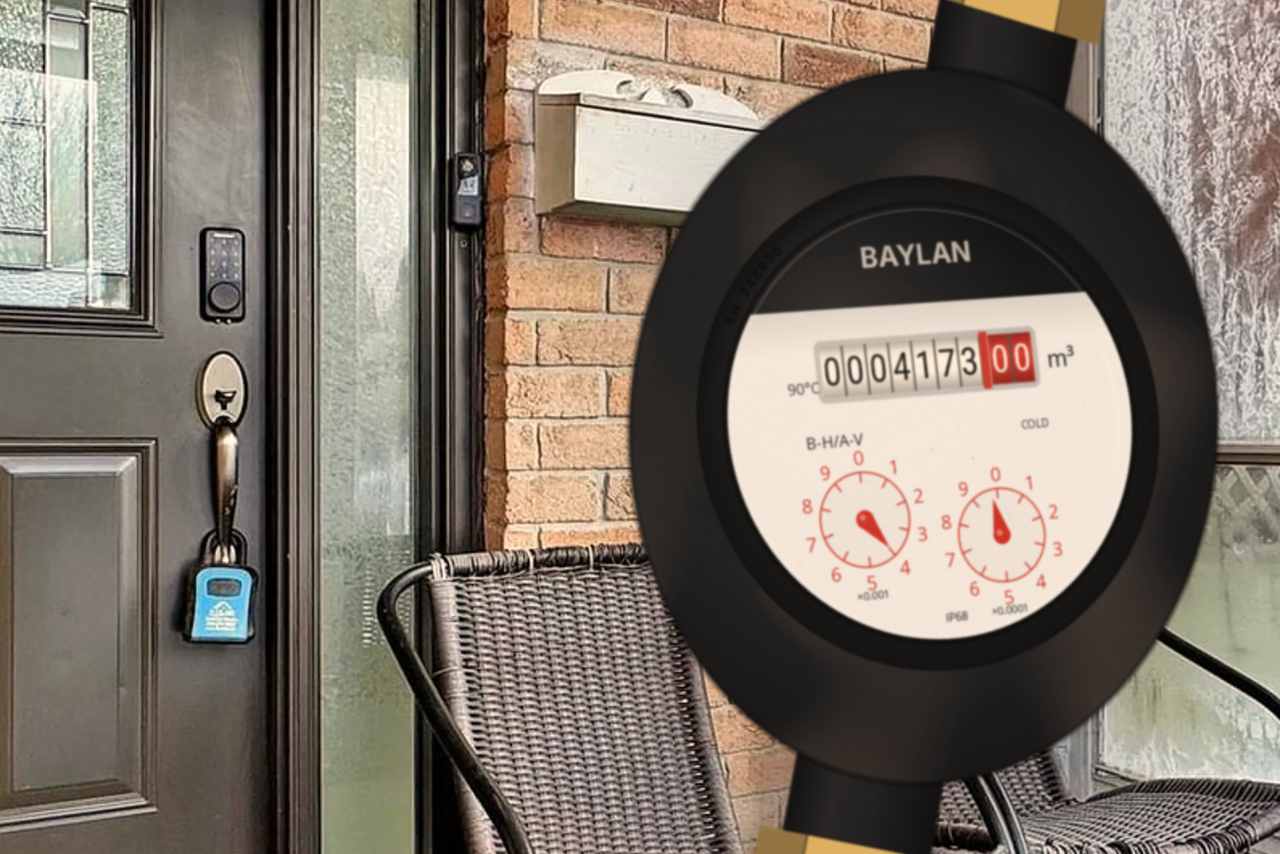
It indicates 4173.0039 m³
